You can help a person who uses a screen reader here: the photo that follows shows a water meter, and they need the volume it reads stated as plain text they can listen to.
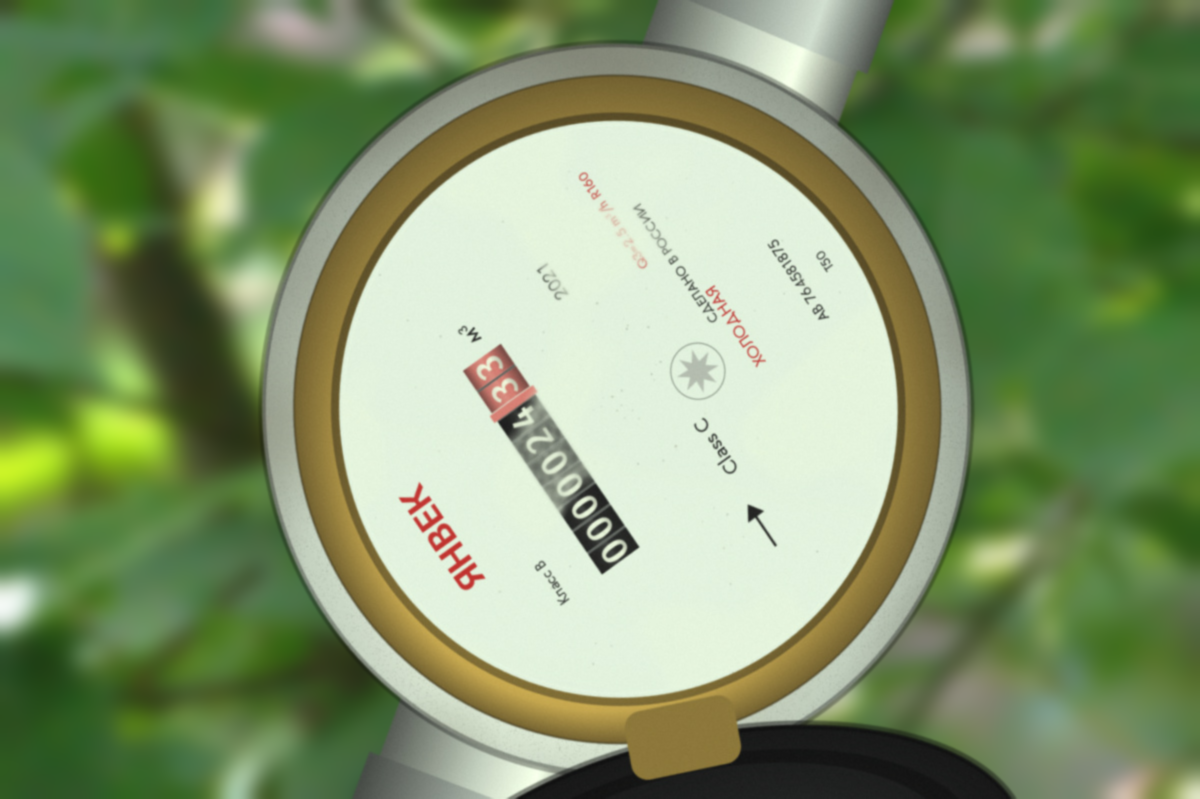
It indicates 24.33 m³
